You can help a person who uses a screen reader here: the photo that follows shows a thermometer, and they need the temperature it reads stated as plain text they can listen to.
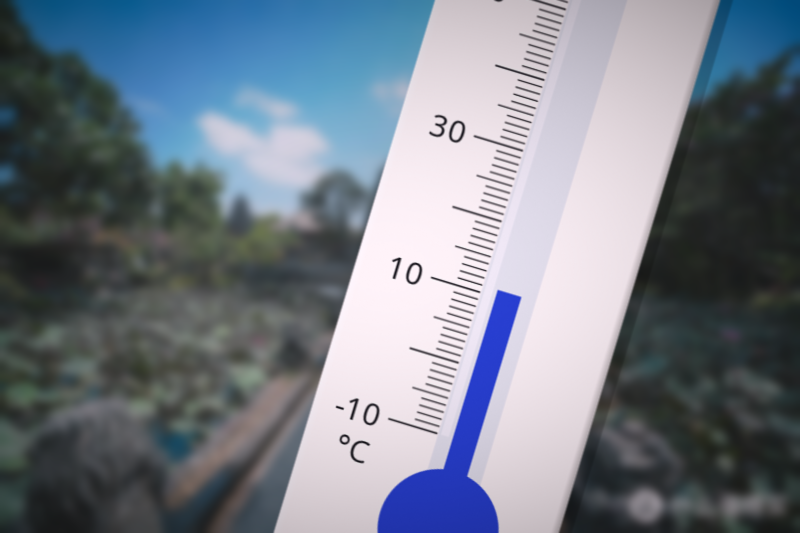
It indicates 11 °C
